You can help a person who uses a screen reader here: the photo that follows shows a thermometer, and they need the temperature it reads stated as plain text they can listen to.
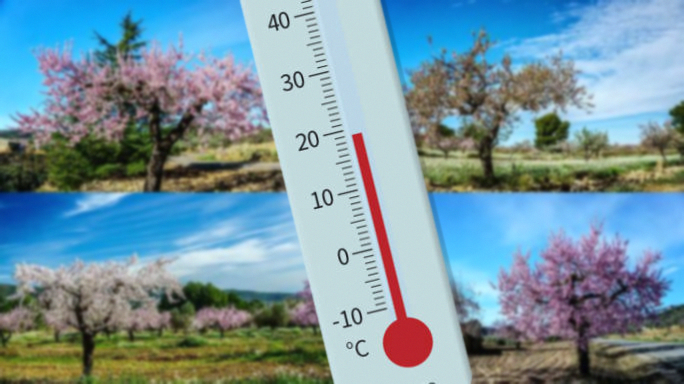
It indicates 19 °C
